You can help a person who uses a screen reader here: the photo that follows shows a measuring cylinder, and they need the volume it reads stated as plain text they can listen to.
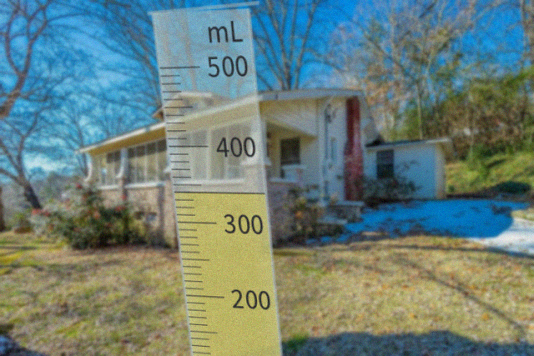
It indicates 340 mL
